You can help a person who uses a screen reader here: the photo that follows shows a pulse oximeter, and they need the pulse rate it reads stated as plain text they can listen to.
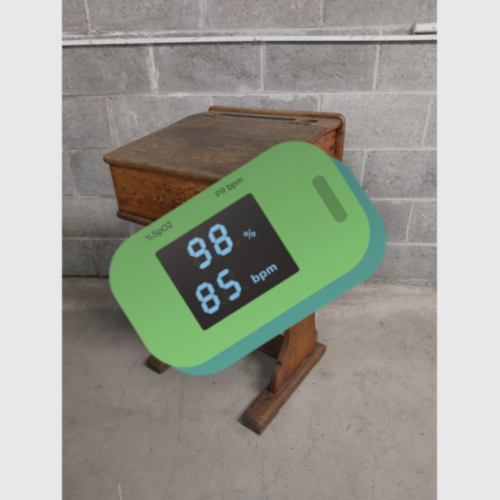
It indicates 85 bpm
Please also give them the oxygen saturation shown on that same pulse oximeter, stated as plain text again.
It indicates 98 %
